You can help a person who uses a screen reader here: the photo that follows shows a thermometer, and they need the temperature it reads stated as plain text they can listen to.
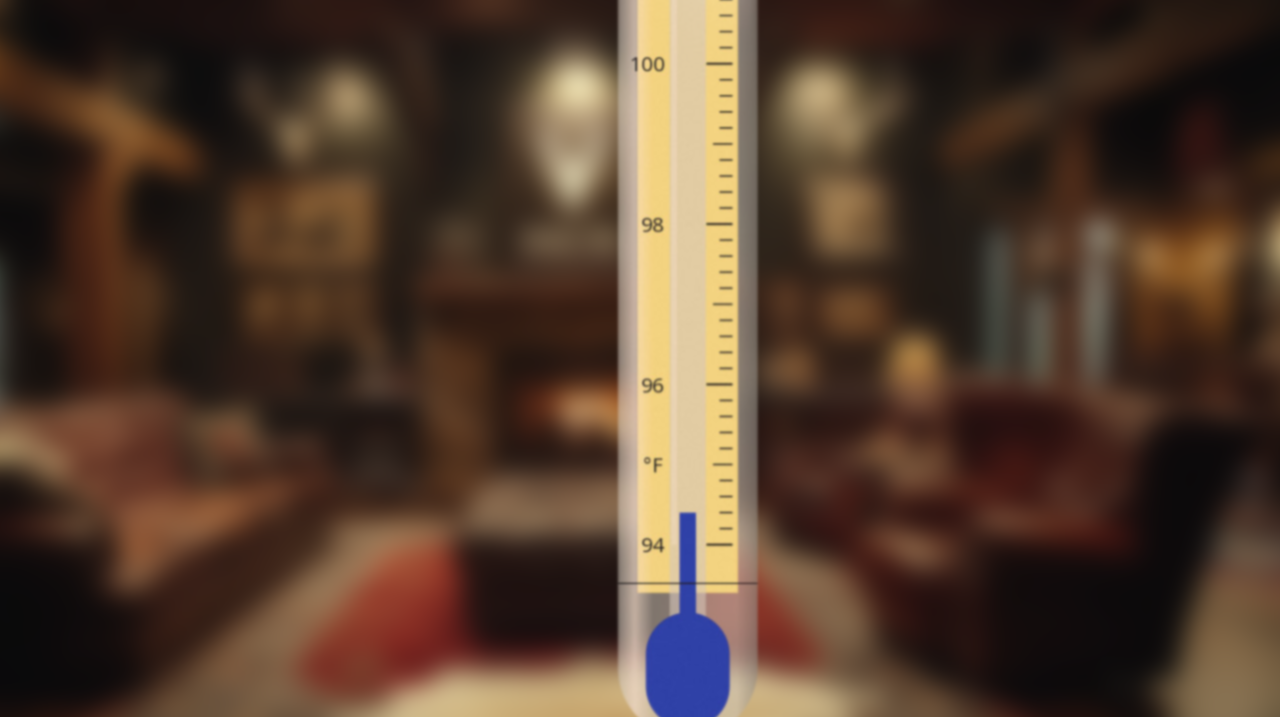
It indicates 94.4 °F
